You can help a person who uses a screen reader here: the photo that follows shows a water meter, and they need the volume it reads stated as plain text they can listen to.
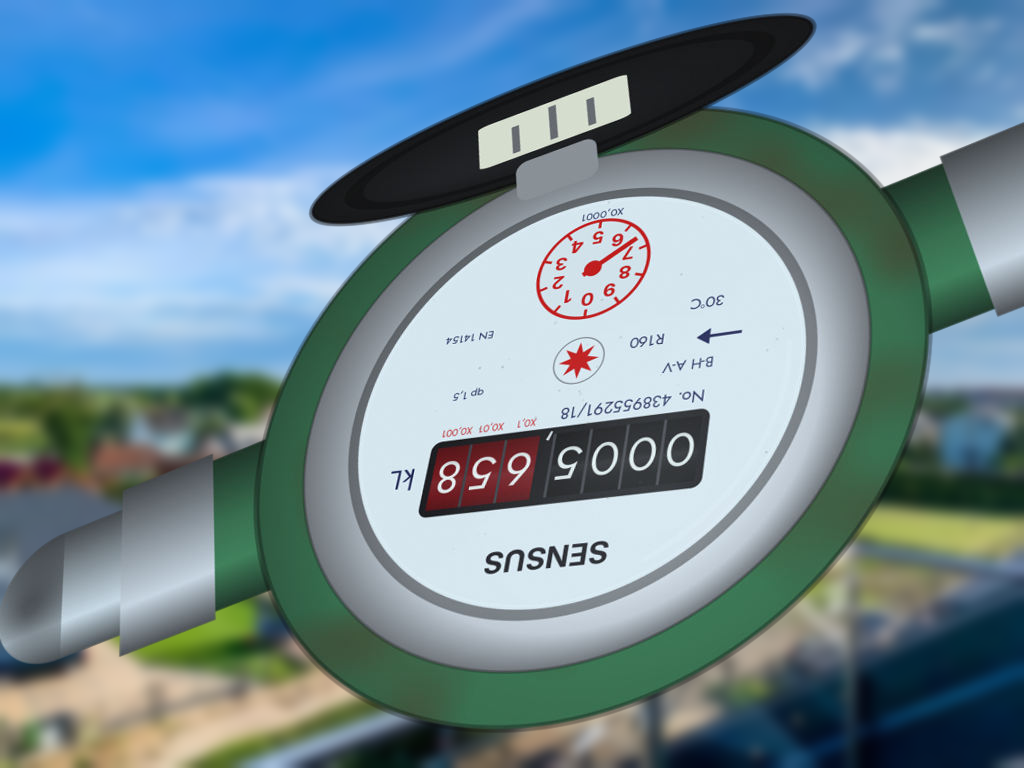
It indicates 5.6586 kL
